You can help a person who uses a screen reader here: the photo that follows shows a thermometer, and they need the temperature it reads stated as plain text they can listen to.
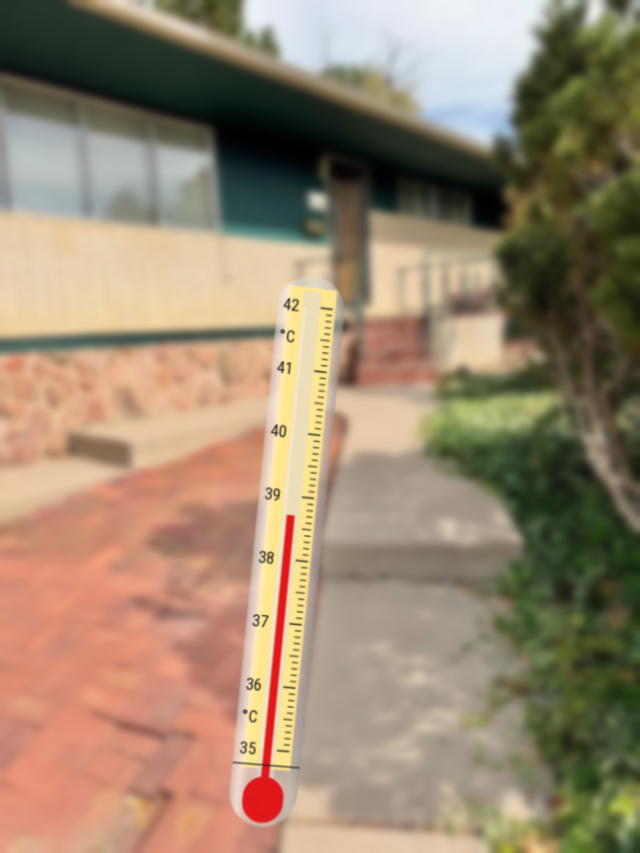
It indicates 38.7 °C
